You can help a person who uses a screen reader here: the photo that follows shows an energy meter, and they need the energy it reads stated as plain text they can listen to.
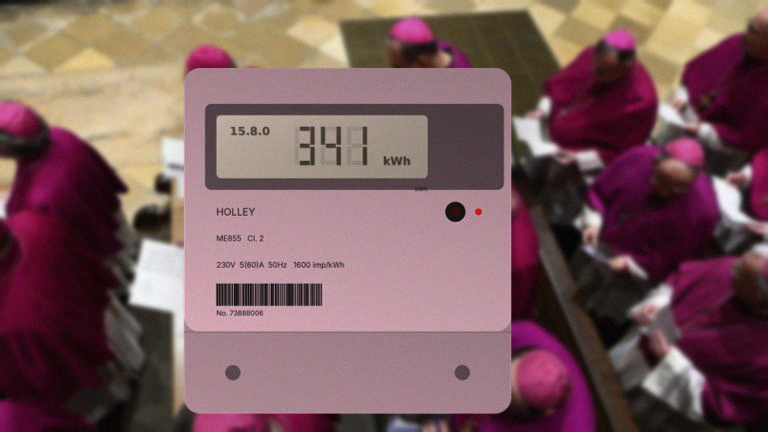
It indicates 341 kWh
